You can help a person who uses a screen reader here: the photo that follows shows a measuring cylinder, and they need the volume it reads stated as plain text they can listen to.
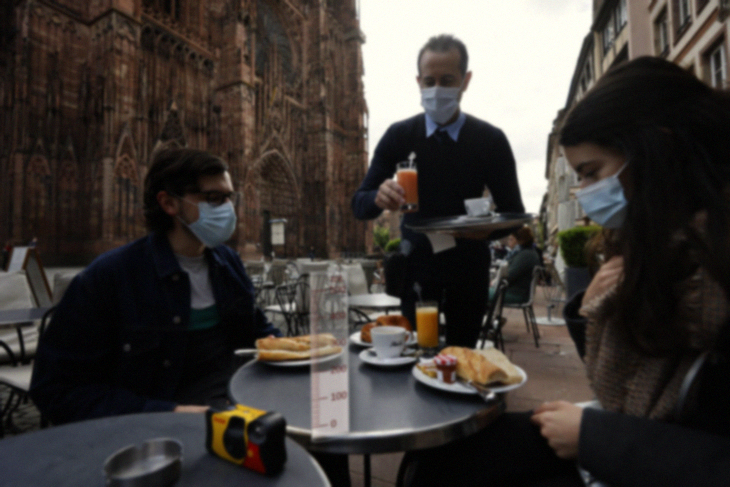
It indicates 200 mL
